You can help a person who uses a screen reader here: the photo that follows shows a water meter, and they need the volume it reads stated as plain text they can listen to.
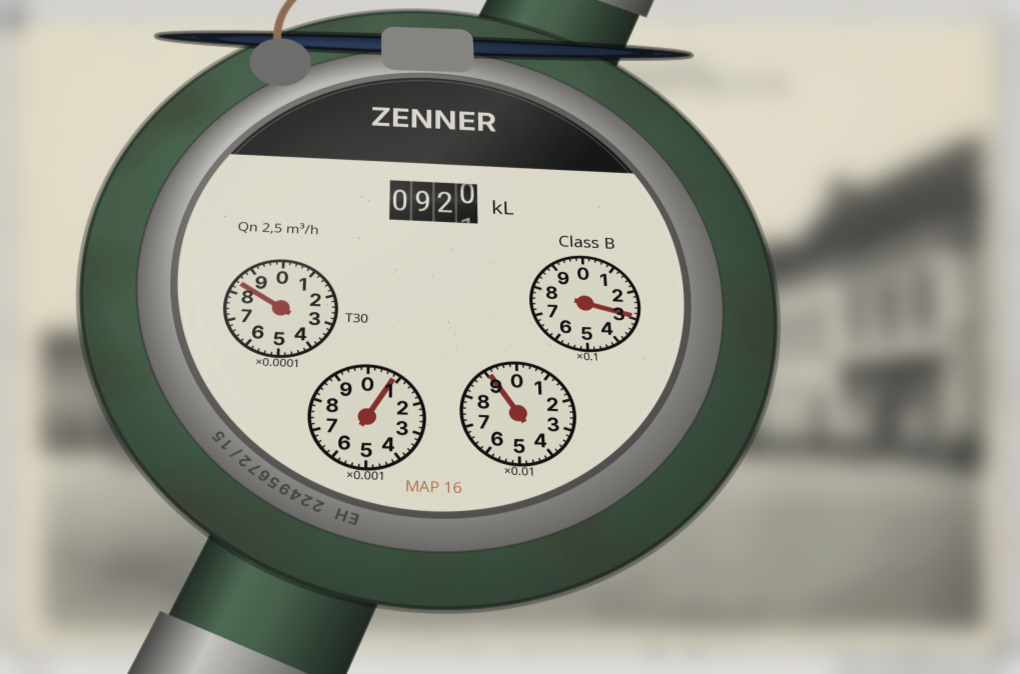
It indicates 920.2908 kL
